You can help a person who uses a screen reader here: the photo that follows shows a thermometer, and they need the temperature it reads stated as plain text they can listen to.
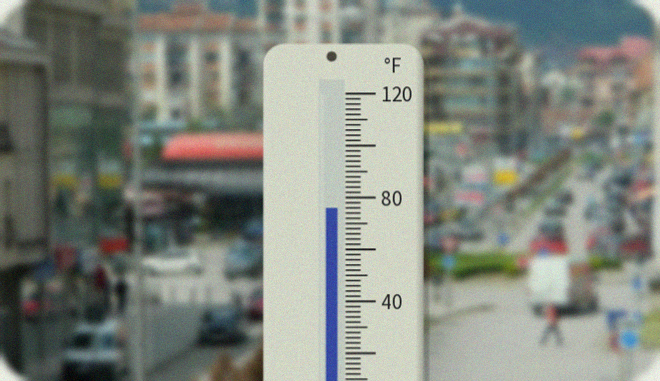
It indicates 76 °F
